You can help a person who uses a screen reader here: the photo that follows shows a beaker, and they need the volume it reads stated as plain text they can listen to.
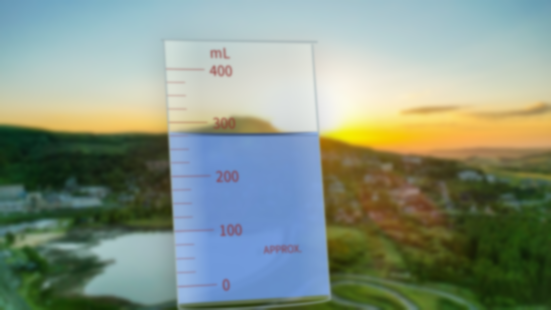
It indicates 275 mL
